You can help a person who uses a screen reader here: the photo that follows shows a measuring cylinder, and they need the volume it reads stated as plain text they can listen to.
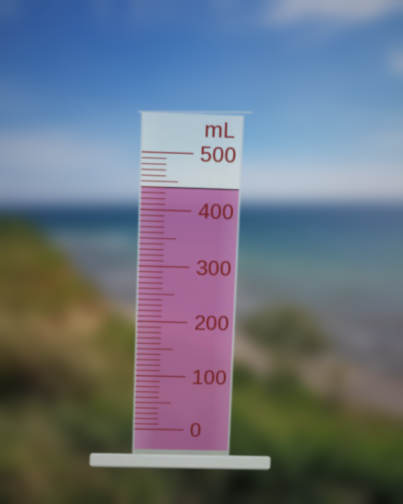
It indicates 440 mL
